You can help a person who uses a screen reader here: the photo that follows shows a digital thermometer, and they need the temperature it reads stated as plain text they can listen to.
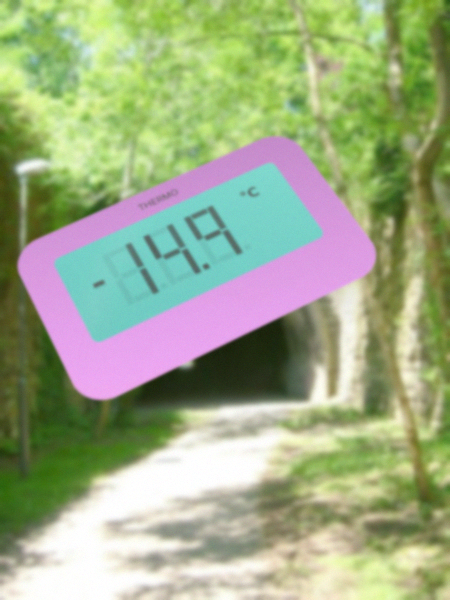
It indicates -14.9 °C
